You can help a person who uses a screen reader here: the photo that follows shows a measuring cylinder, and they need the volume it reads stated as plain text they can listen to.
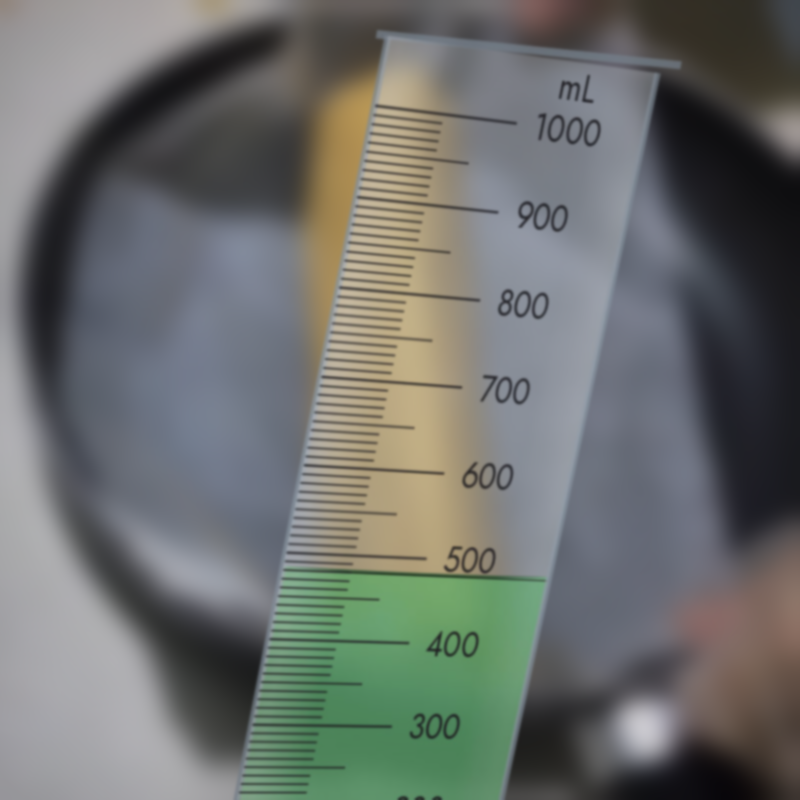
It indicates 480 mL
